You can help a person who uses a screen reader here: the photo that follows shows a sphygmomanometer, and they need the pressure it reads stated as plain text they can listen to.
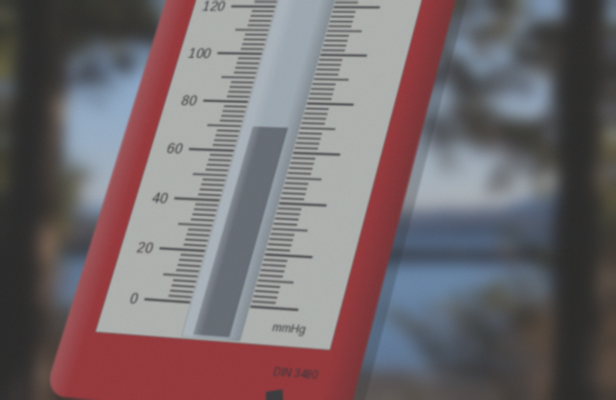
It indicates 70 mmHg
